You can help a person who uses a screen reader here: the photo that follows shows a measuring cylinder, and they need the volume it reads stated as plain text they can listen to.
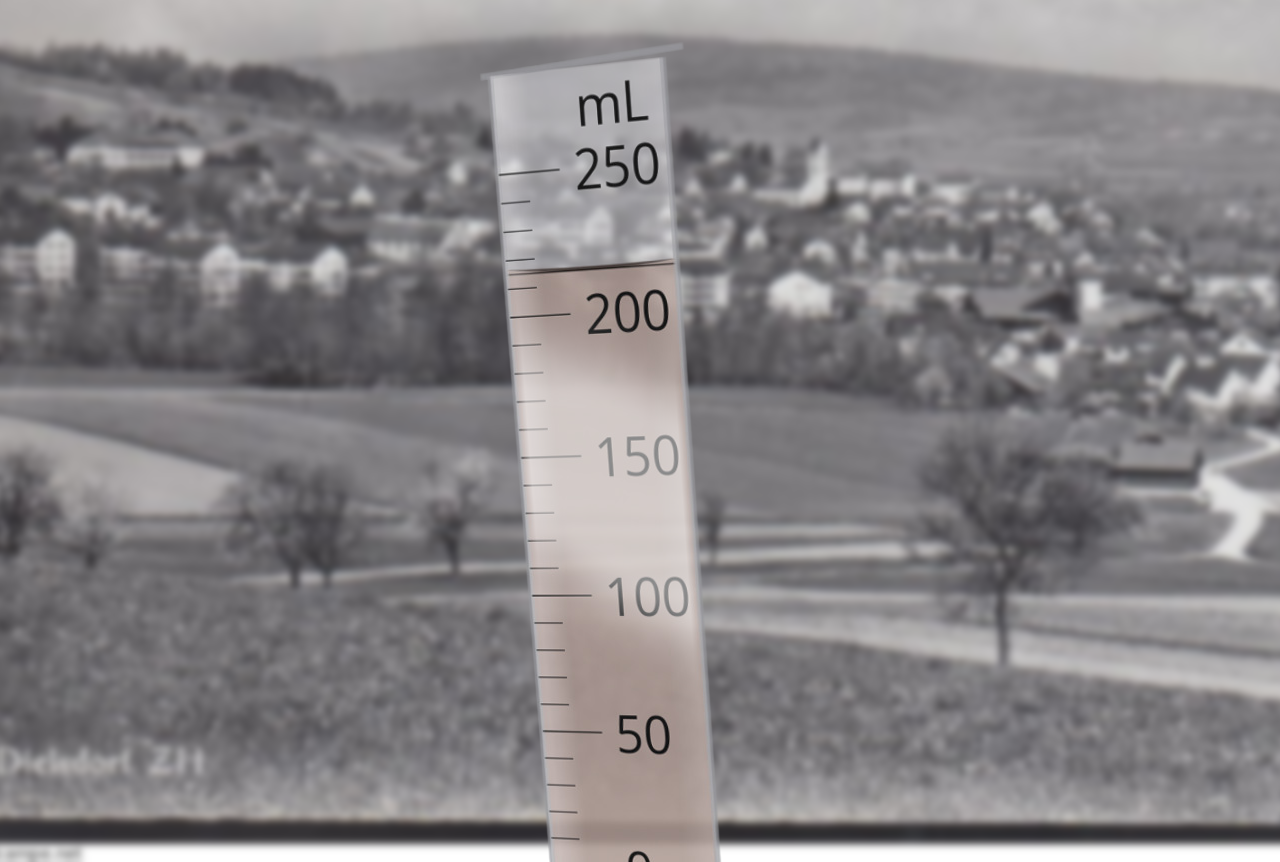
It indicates 215 mL
